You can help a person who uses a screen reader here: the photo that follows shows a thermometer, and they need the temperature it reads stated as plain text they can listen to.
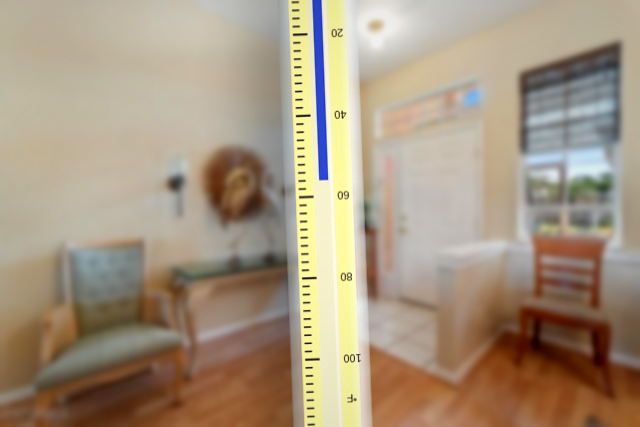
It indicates 56 °F
